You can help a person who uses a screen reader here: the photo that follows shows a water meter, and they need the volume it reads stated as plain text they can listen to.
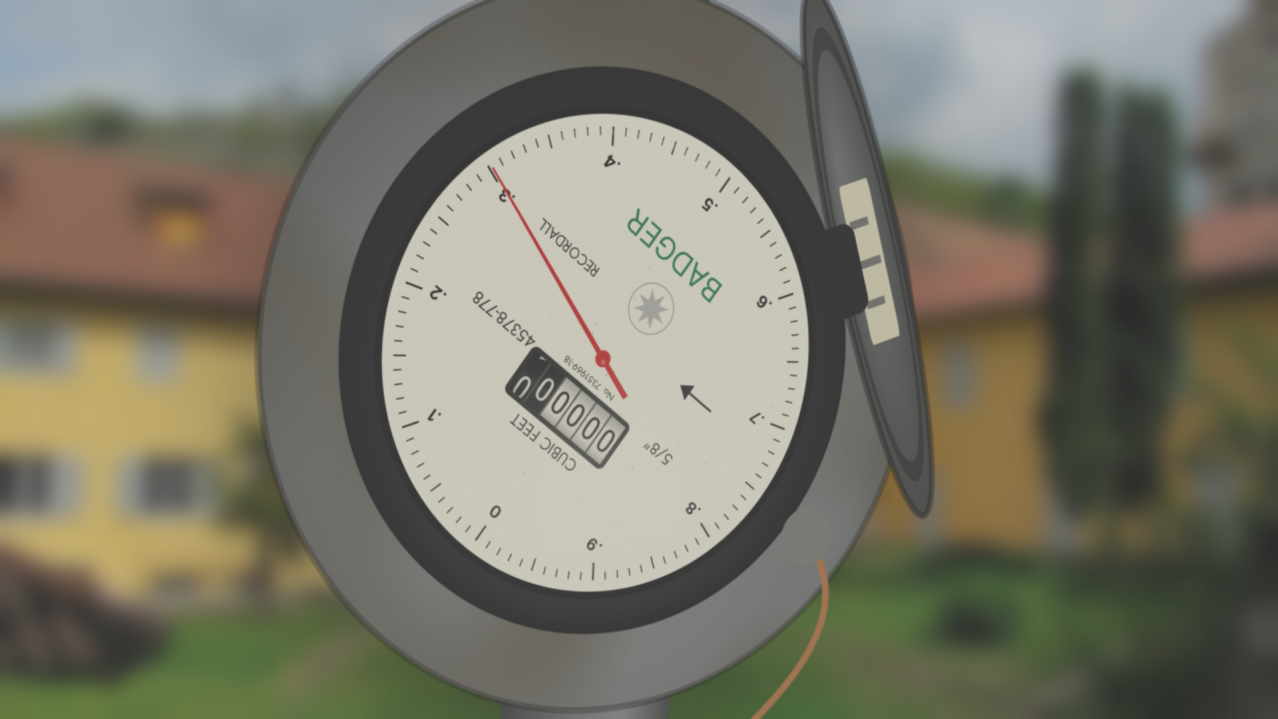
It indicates 0.30 ft³
